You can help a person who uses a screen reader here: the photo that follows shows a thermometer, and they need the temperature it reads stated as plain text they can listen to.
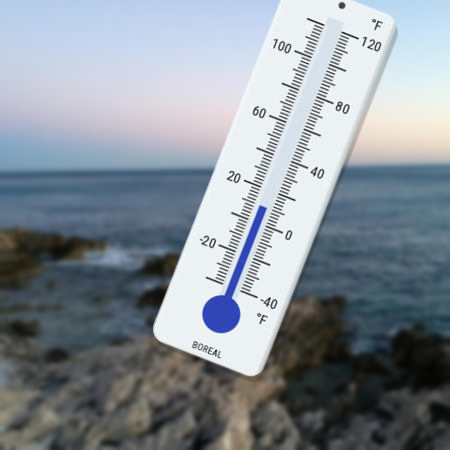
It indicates 10 °F
